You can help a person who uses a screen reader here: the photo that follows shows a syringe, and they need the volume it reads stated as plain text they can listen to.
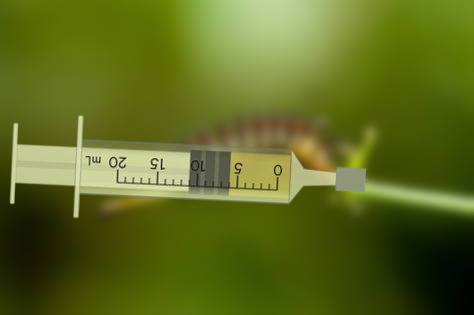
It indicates 6 mL
